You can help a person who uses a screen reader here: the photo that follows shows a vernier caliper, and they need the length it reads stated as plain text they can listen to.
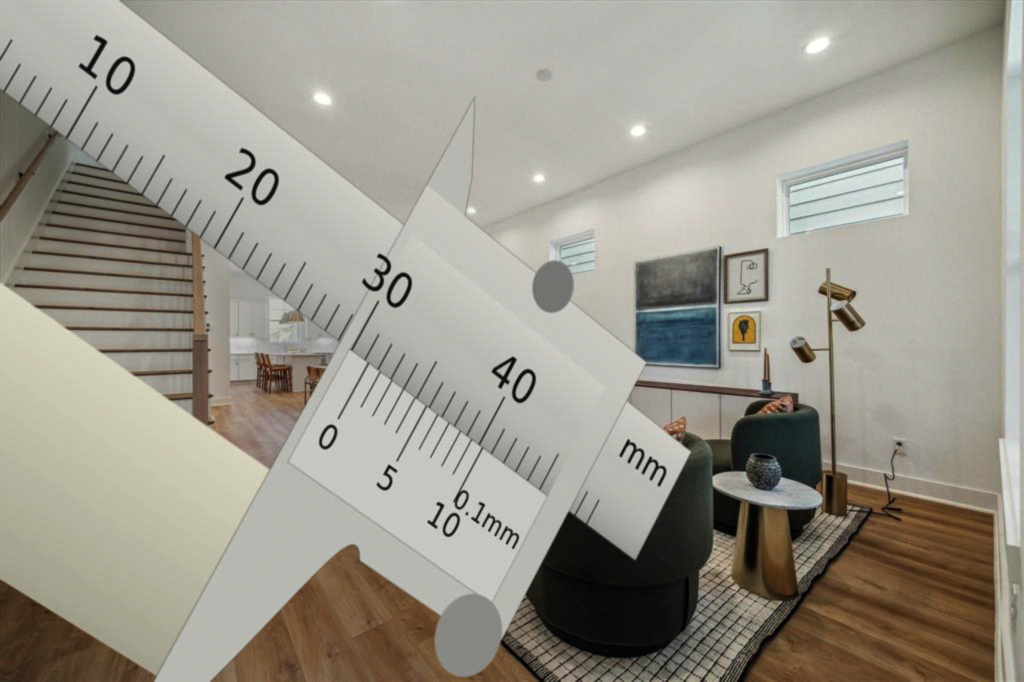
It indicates 31.3 mm
